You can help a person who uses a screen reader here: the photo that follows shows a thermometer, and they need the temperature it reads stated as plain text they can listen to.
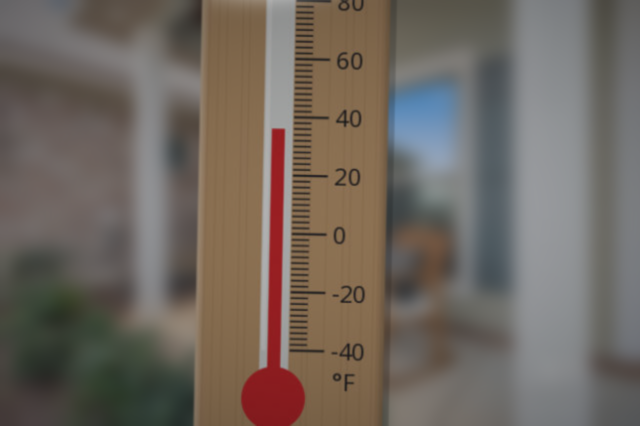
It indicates 36 °F
